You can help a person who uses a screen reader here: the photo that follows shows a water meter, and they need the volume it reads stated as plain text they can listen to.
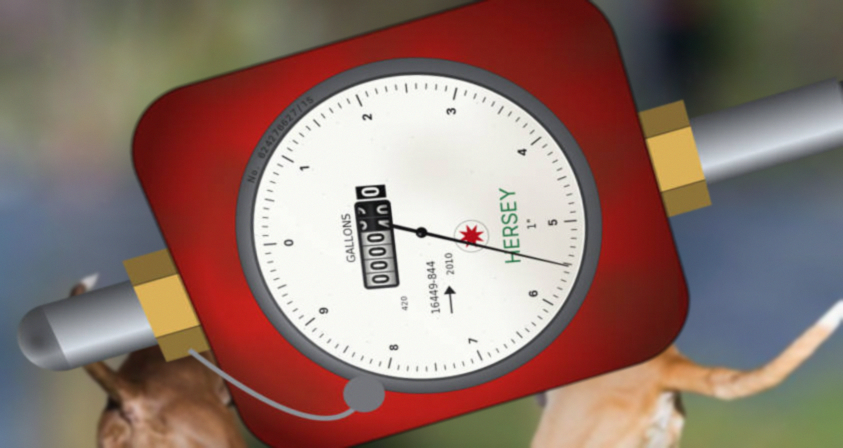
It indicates 395.5 gal
